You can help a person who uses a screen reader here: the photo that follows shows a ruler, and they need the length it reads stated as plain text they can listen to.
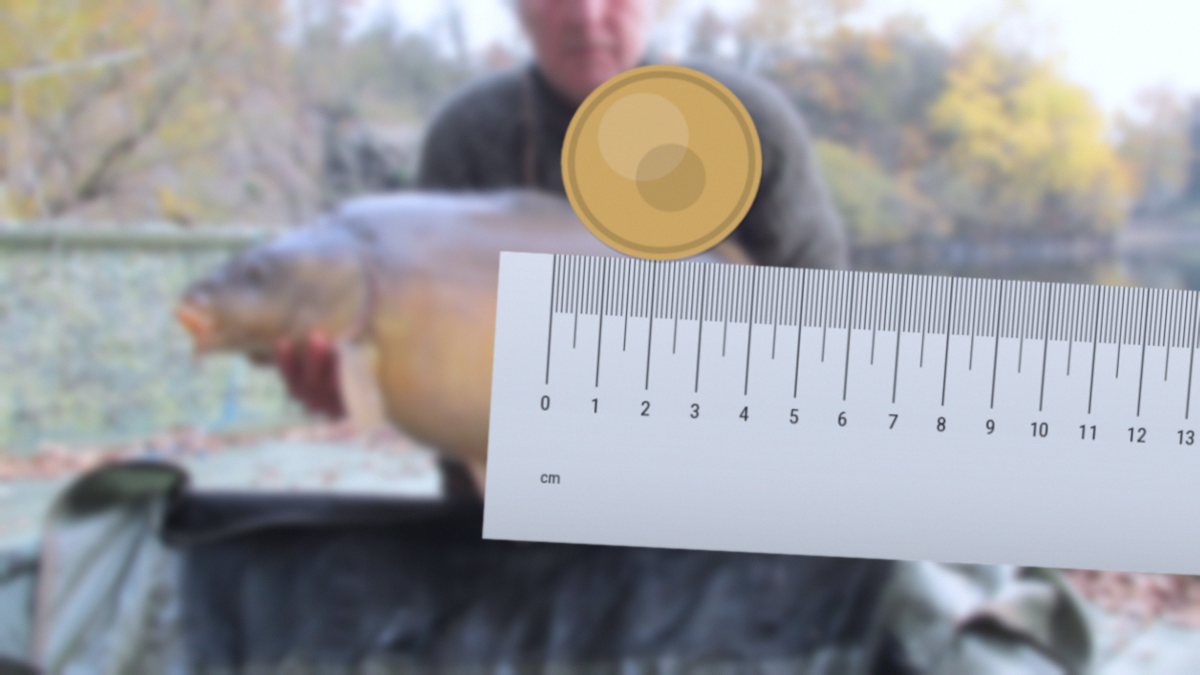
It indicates 4 cm
